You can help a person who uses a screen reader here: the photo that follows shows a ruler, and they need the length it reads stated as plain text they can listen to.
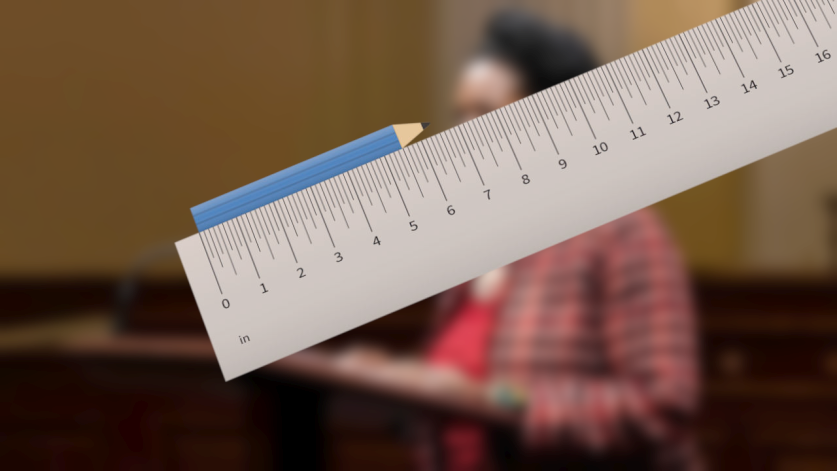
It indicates 6.375 in
